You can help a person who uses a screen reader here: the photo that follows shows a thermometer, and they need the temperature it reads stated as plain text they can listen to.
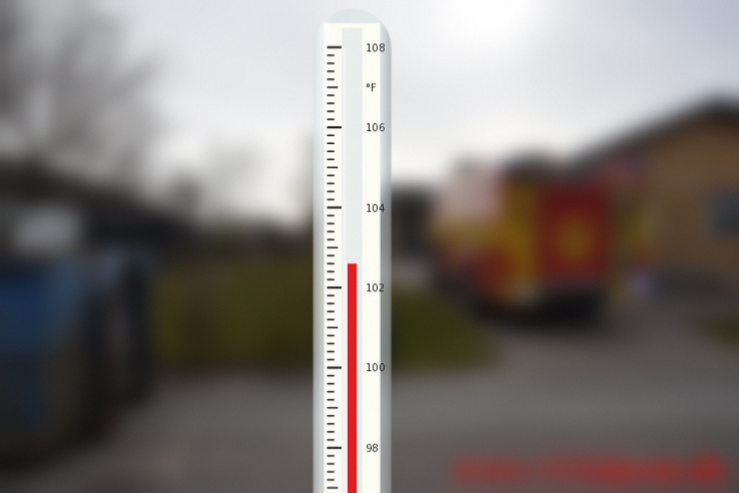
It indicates 102.6 °F
